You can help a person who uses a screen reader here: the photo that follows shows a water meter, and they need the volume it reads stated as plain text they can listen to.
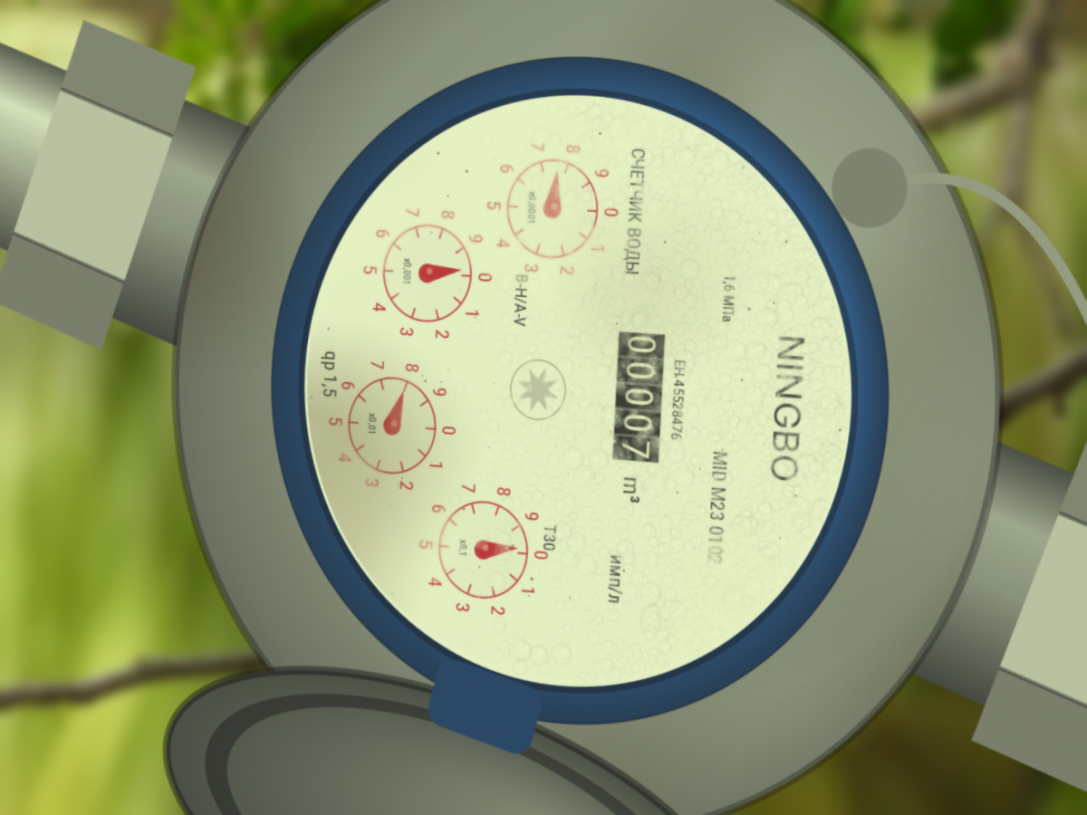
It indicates 6.9797 m³
